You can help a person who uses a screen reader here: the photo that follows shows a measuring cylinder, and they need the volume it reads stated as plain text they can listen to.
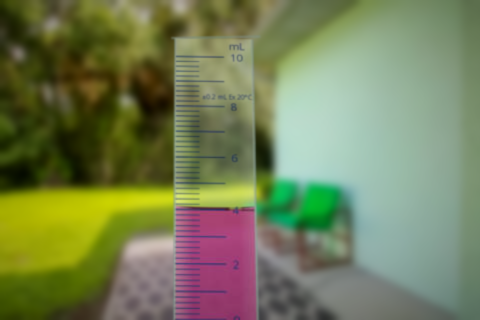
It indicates 4 mL
